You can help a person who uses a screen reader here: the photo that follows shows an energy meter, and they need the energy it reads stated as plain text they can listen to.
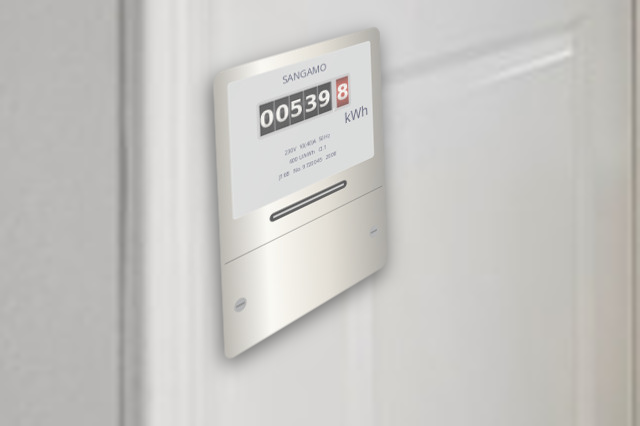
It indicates 539.8 kWh
